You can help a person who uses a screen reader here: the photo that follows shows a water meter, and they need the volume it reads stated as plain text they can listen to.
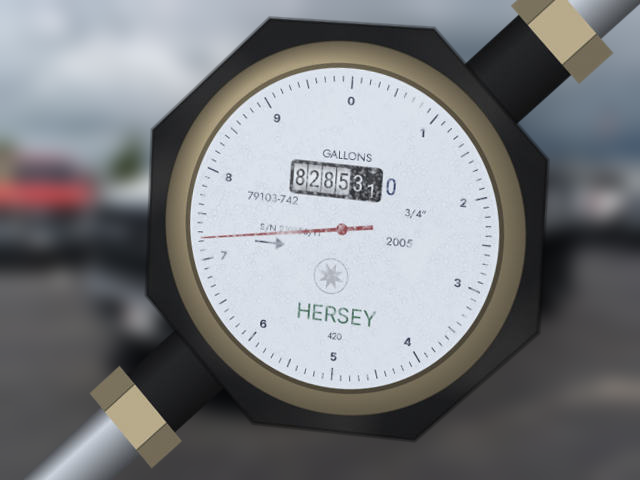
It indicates 8285307.2 gal
